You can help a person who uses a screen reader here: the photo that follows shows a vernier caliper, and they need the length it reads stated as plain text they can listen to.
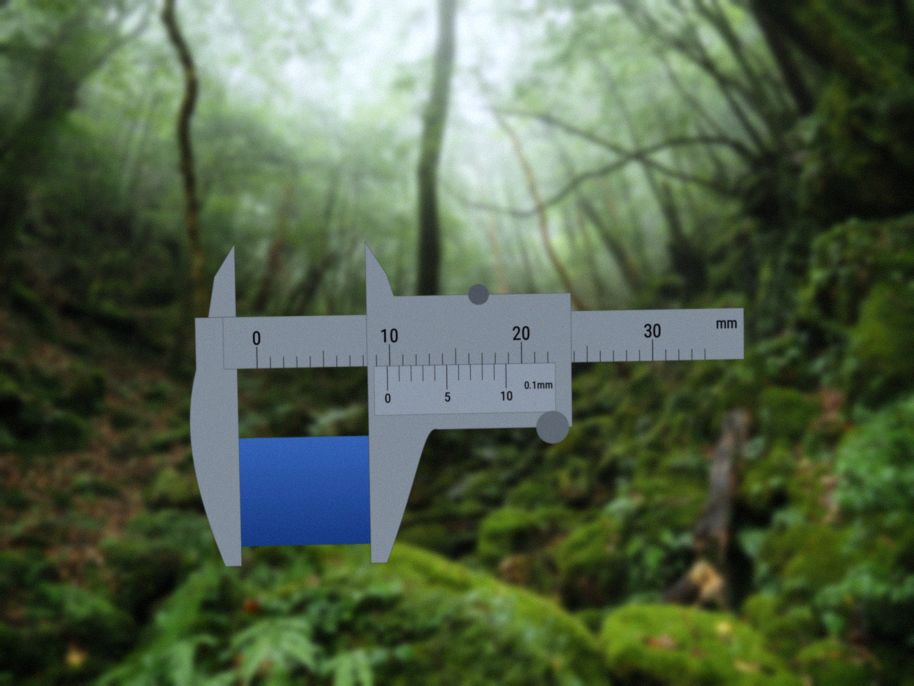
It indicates 9.8 mm
